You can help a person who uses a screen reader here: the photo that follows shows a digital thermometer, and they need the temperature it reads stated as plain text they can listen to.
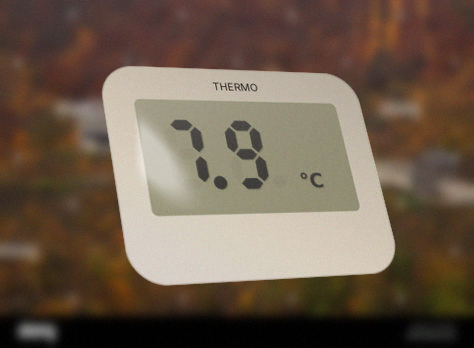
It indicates 7.9 °C
